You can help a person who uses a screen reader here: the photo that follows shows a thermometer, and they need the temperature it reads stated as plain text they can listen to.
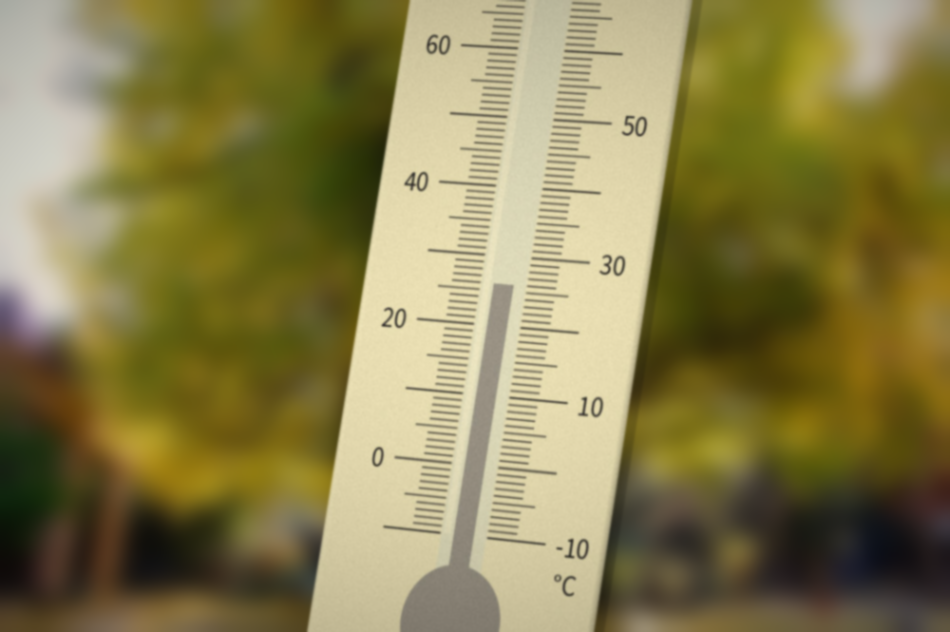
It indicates 26 °C
